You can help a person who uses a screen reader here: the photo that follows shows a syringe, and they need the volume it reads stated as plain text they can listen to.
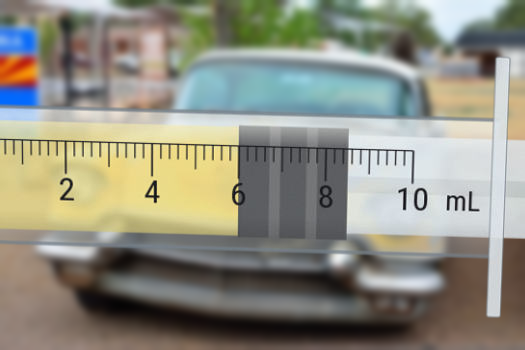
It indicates 6 mL
